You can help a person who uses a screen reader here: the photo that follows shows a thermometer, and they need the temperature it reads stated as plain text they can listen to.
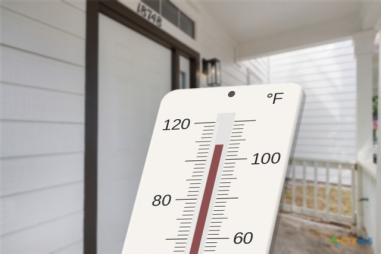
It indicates 108 °F
